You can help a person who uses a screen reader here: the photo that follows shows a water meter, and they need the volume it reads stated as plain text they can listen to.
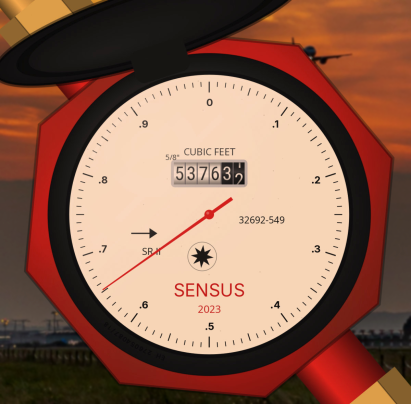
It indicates 537631.65 ft³
